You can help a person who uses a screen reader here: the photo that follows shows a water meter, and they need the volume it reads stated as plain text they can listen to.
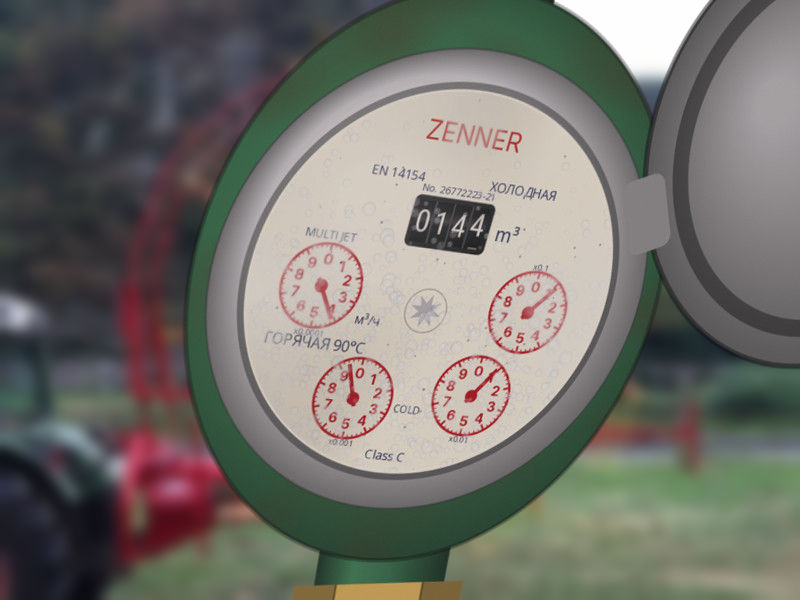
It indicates 144.1094 m³
